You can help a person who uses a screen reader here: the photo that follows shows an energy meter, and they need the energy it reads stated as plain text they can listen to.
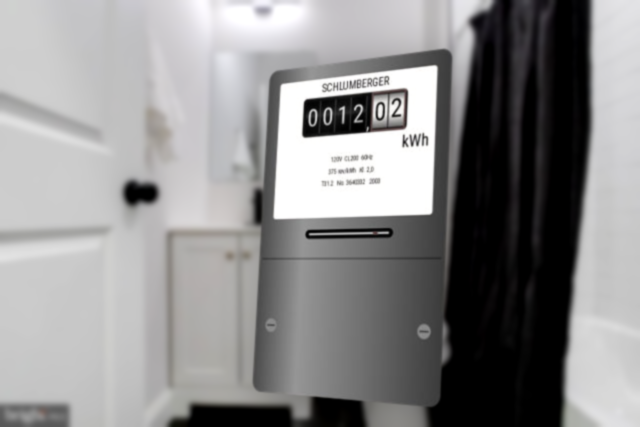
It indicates 12.02 kWh
